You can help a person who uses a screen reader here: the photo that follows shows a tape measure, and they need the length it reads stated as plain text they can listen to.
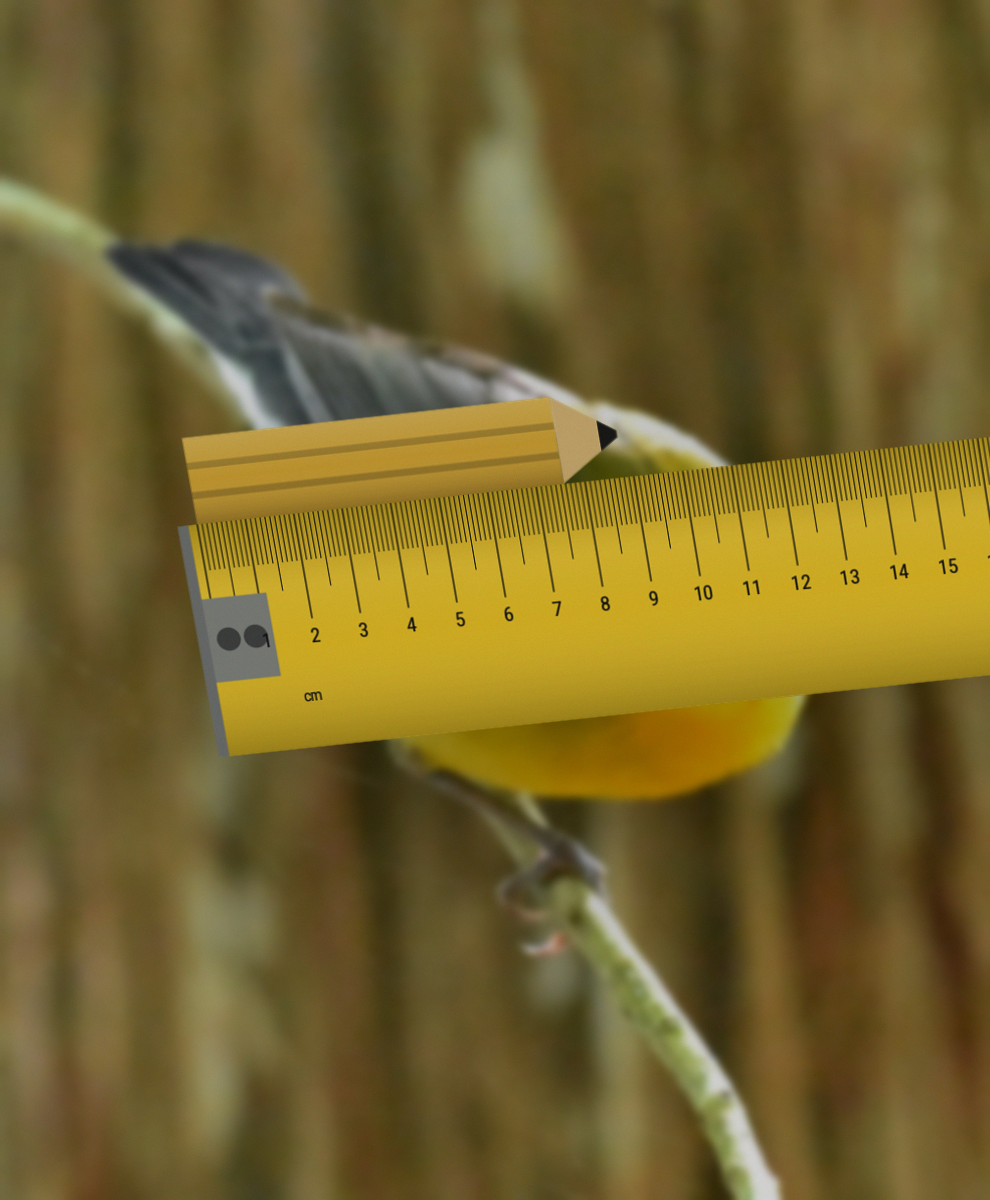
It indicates 8.8 cm
